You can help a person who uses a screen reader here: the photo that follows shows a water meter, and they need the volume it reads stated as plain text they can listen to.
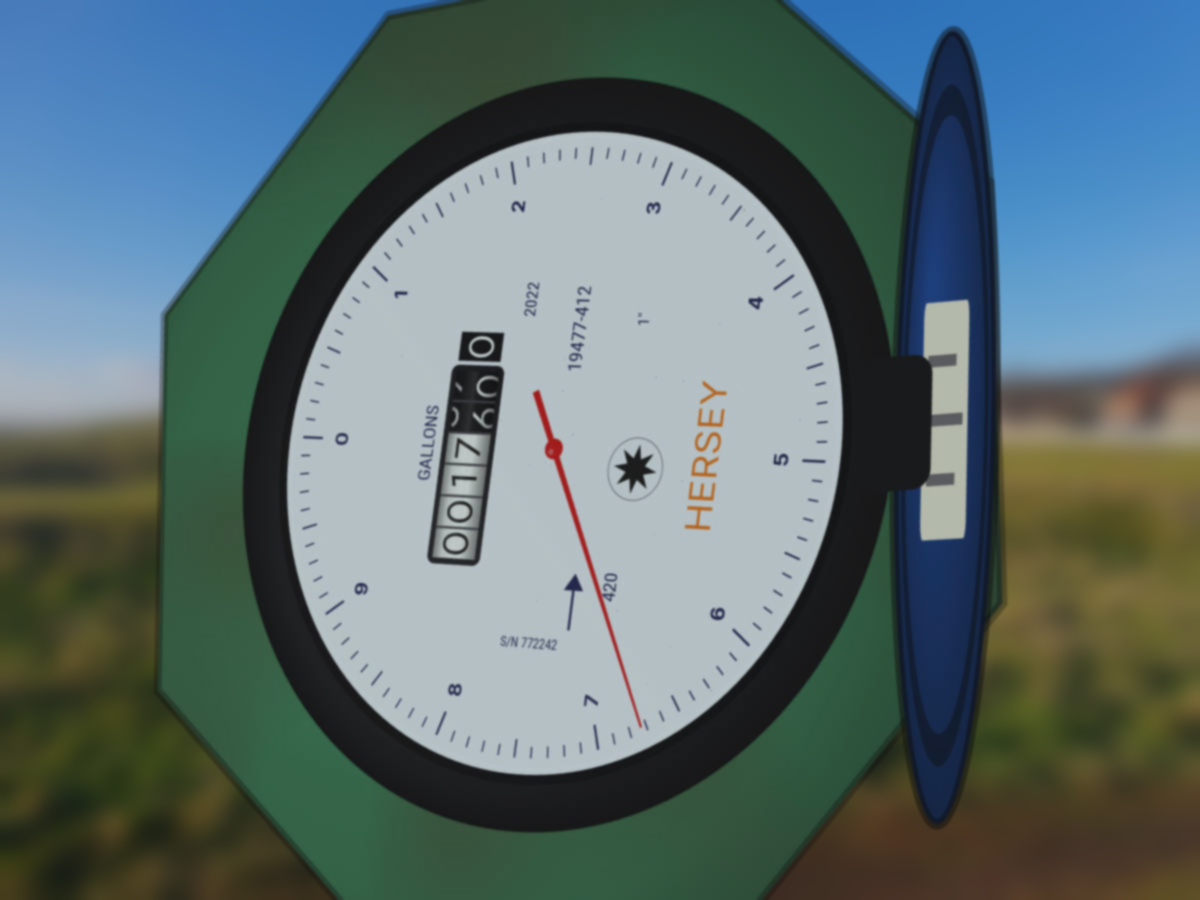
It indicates 17596.7 gal
